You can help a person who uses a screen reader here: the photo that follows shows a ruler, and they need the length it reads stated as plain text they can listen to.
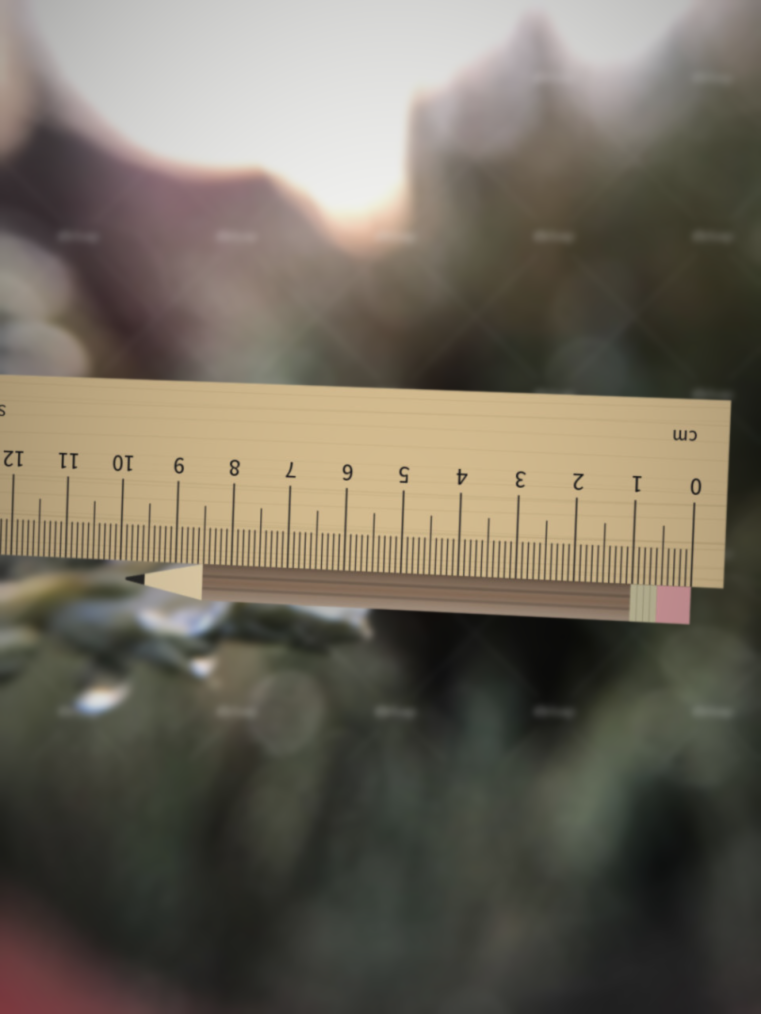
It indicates 9.9 cm
